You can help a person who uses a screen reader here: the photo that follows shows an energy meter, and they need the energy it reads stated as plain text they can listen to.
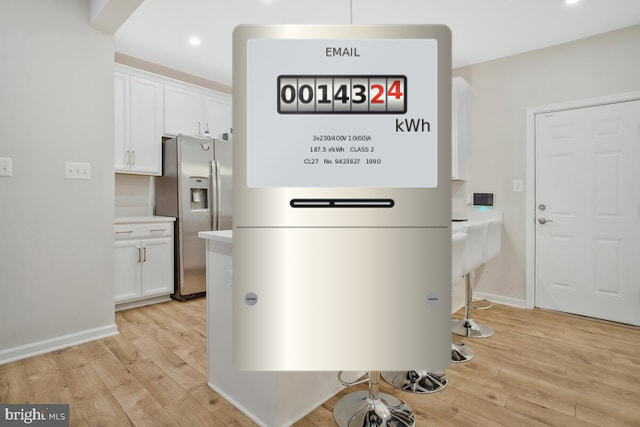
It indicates 143.24 kWh
